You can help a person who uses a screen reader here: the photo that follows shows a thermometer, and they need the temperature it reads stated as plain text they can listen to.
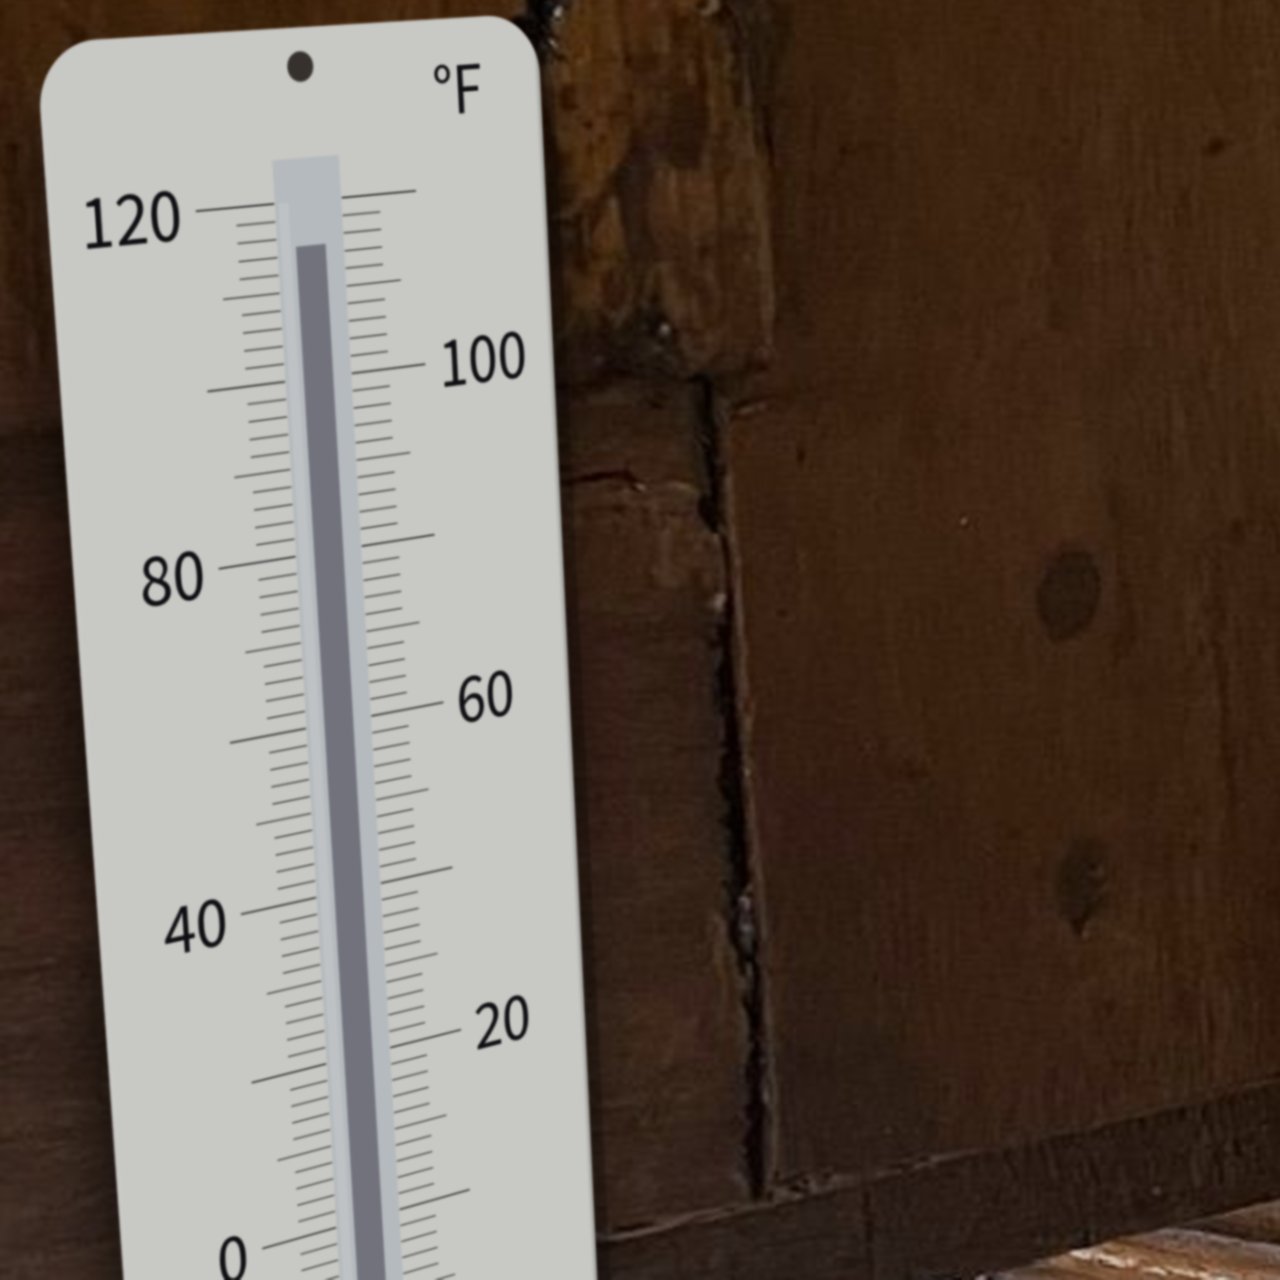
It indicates 115 °F
